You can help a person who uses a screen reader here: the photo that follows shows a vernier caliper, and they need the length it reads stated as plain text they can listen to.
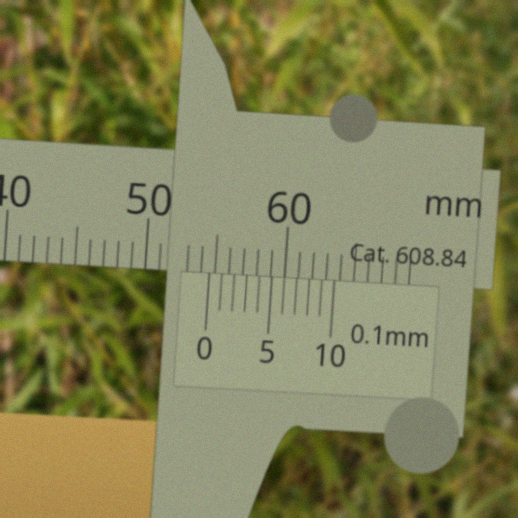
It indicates 54.6 mm
